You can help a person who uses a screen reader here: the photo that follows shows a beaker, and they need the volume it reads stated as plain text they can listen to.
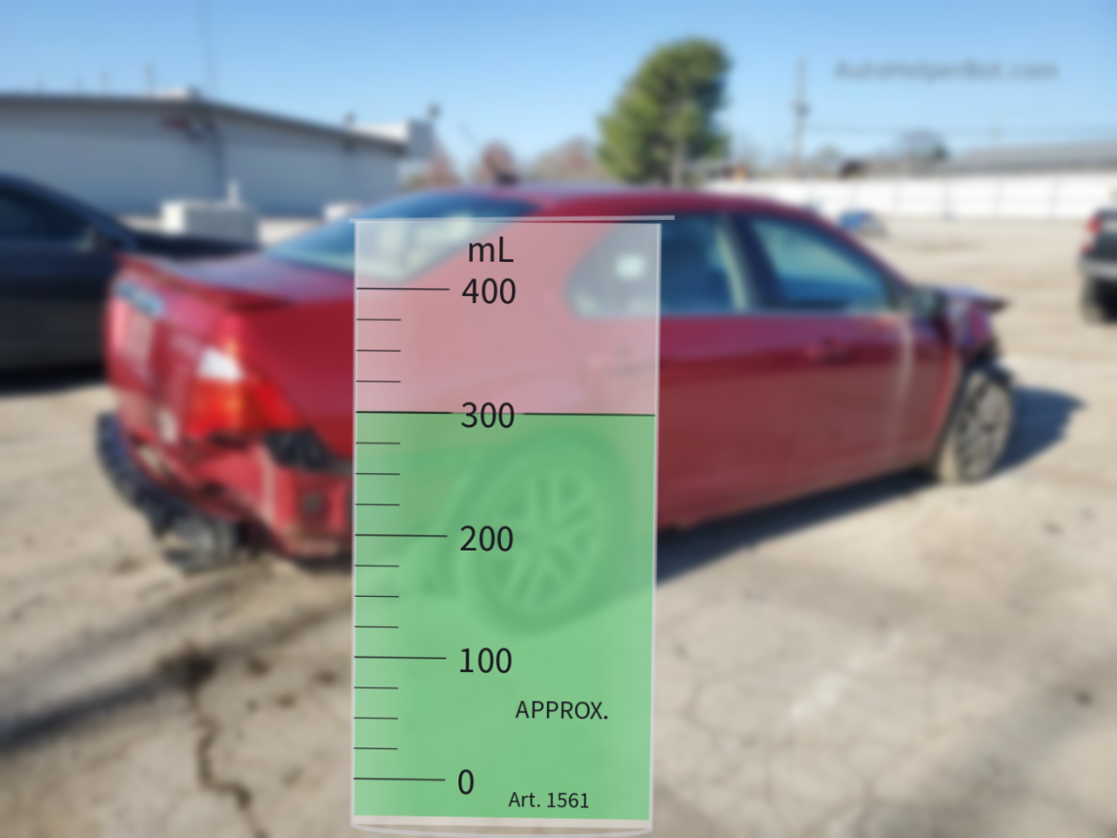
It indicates 300 mL
